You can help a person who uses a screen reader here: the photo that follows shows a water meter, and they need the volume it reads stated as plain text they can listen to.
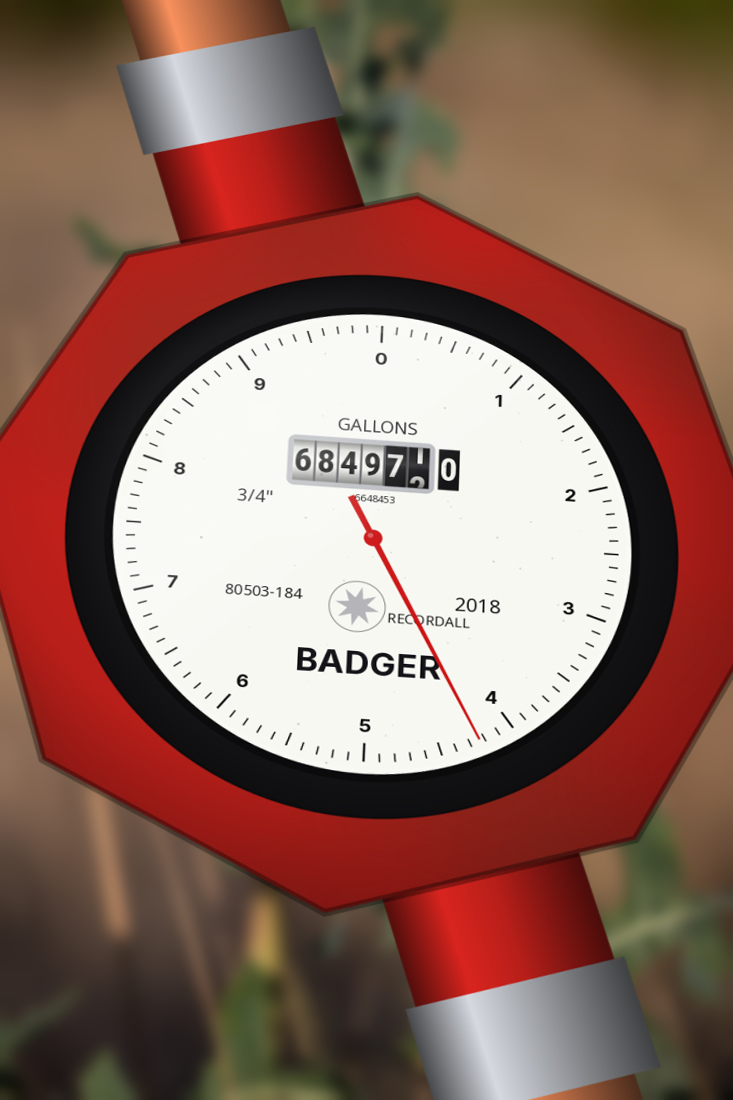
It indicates 6849714.2 gal
